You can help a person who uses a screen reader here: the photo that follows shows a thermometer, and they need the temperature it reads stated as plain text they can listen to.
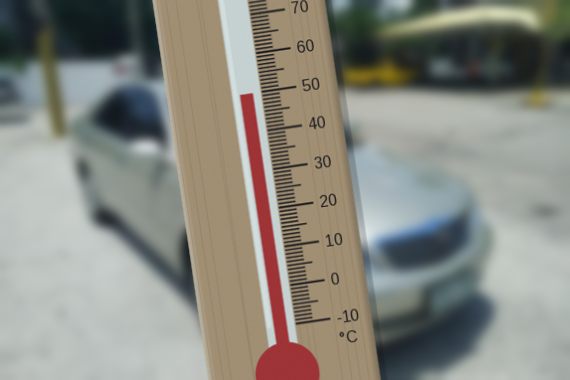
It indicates 50 °C
